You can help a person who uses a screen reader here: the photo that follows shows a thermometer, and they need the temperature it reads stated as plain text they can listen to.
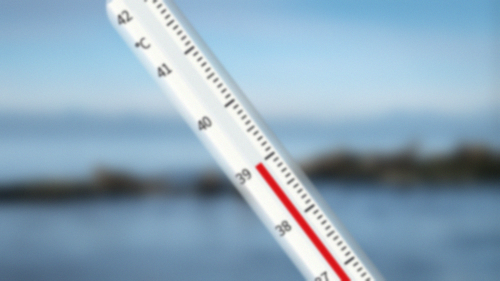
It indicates 39 °C
